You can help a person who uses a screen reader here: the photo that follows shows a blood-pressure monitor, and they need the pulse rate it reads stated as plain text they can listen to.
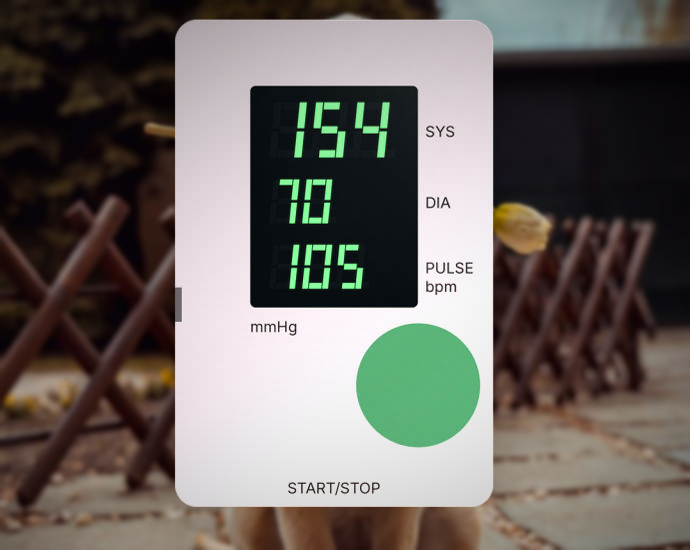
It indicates 105 bpm
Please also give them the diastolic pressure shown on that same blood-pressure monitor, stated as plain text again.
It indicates 70 mmHg
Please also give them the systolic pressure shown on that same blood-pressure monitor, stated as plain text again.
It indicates 154 mmHg
